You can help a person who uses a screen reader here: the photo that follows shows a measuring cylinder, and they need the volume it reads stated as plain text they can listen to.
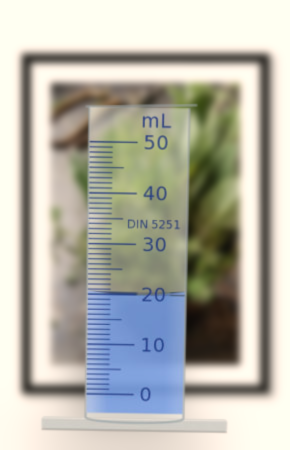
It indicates 20 mL
